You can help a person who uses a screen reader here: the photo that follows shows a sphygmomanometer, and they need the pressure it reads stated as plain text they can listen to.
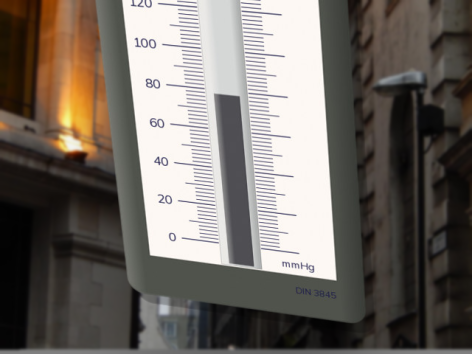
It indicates 78 mmHg
